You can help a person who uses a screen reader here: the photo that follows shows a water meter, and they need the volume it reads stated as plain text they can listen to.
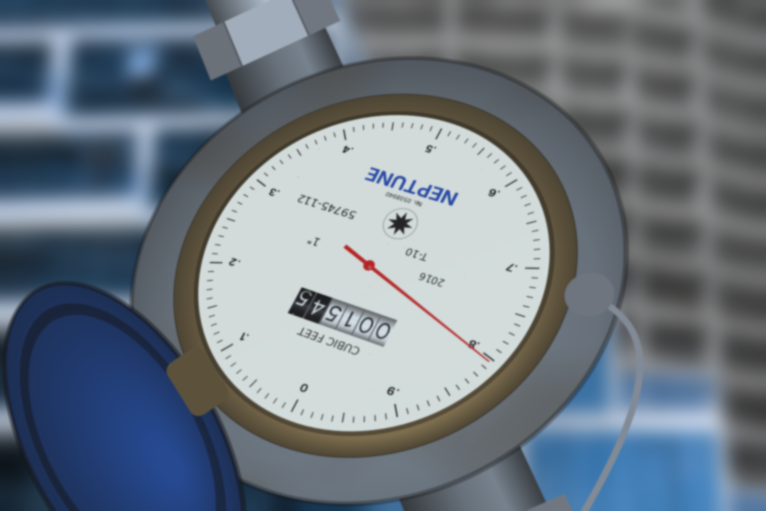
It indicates 1544.80 ft³
